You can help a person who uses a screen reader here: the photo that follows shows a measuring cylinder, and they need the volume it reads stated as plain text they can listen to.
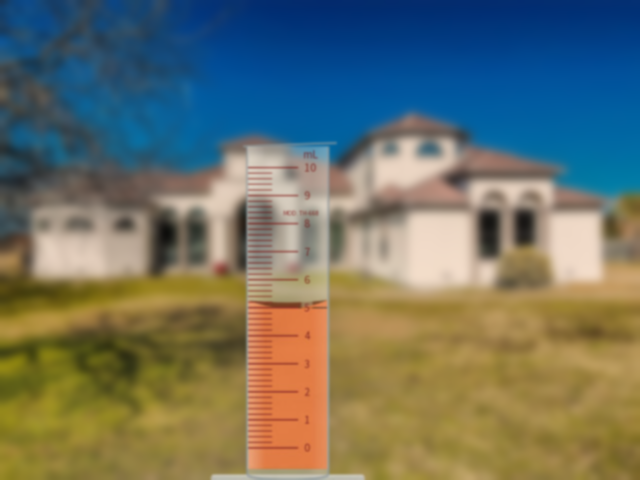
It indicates 5 mL
